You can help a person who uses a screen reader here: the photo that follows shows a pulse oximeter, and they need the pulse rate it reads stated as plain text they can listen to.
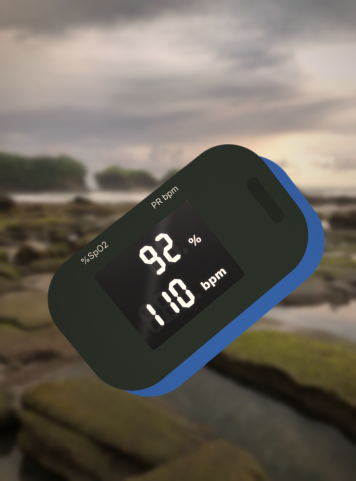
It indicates 110 bpm
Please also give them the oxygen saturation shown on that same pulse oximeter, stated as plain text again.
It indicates 92 %
